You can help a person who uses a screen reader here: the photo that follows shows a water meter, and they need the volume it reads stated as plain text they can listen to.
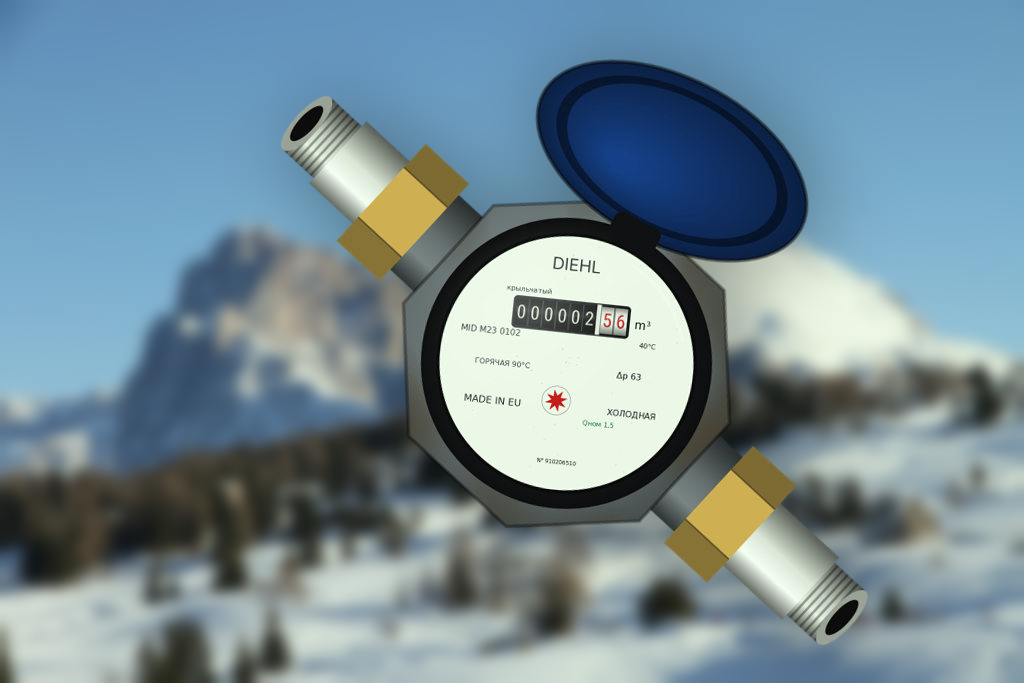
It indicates 2.56 m³
